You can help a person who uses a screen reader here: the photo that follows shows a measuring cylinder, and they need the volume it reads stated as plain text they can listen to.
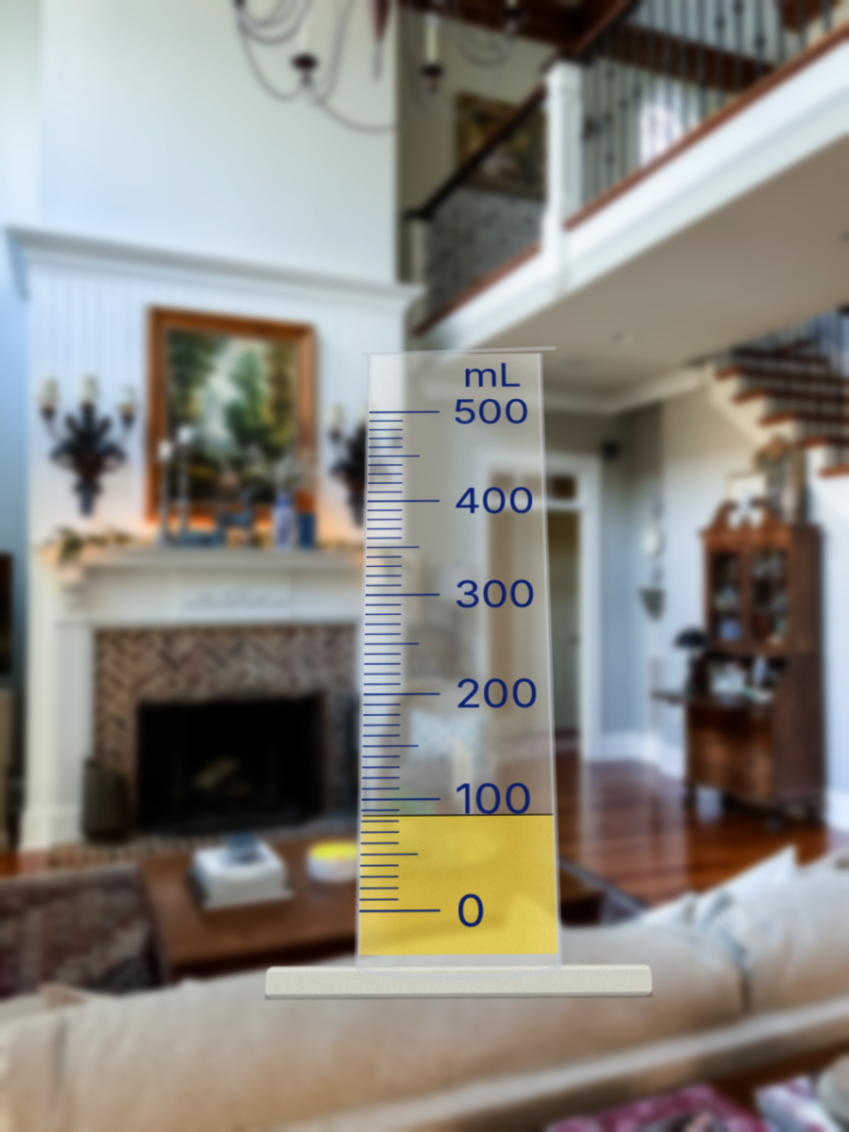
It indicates 85 mL
